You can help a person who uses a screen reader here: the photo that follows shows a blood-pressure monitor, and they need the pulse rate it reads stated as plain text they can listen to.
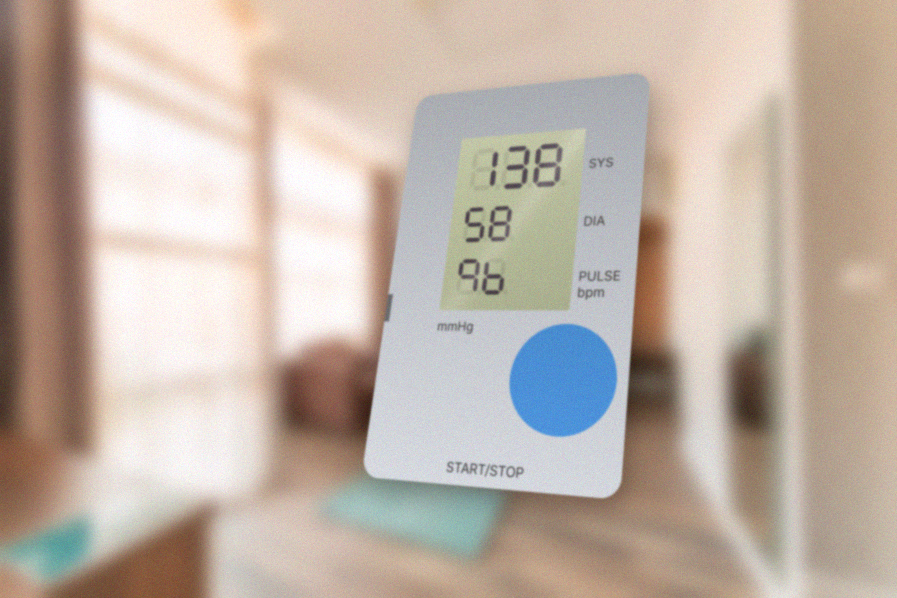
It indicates 96 bpm
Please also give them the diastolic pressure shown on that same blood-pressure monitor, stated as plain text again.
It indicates 58 mmHg
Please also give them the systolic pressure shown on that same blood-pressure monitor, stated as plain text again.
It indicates 138 mmHg
